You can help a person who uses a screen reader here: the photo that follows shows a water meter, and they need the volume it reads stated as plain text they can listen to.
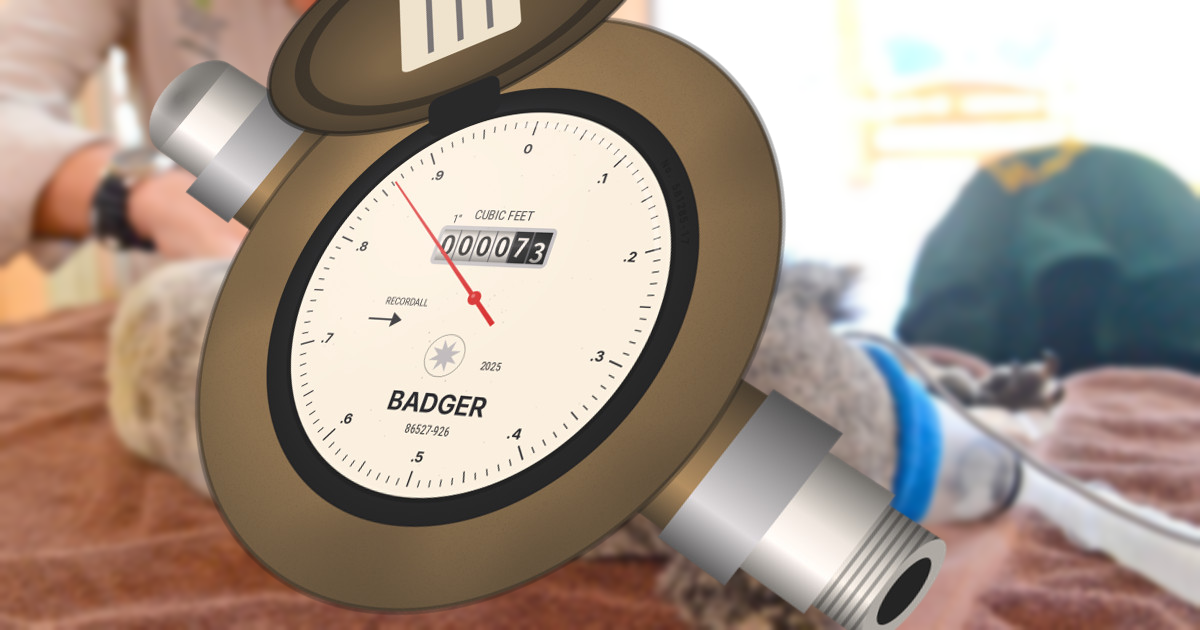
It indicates 72.86 ft³
